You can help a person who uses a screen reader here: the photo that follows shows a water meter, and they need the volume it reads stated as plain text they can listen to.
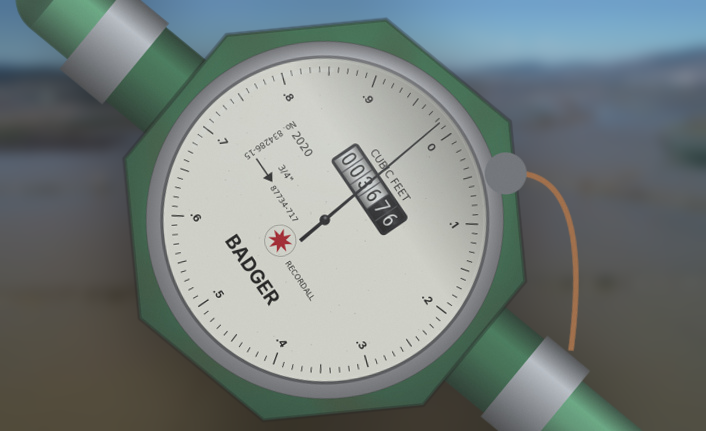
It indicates 3675.98 ft³
